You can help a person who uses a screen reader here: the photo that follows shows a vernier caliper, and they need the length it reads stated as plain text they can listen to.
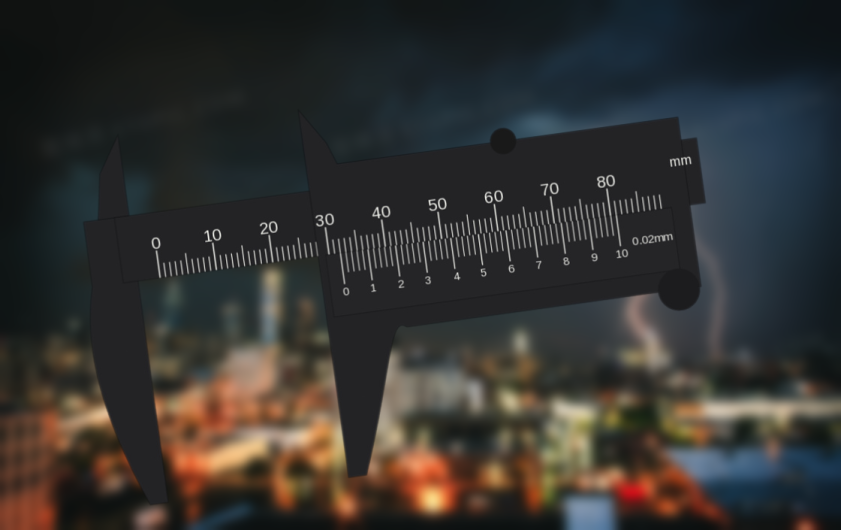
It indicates 32.0 mm
